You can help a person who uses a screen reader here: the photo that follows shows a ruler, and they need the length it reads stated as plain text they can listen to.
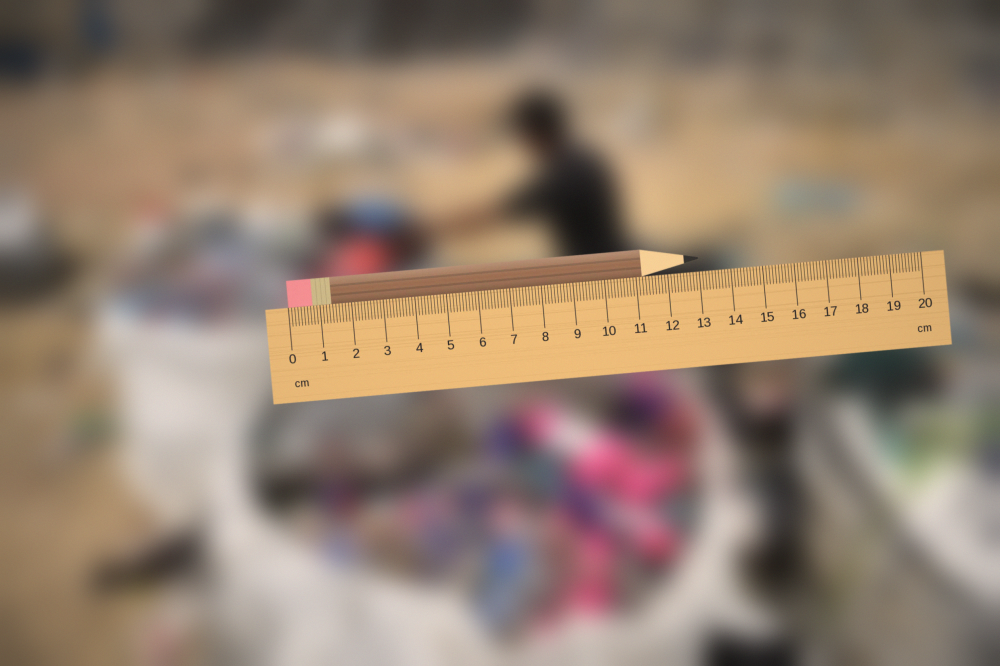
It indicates 13 cm
